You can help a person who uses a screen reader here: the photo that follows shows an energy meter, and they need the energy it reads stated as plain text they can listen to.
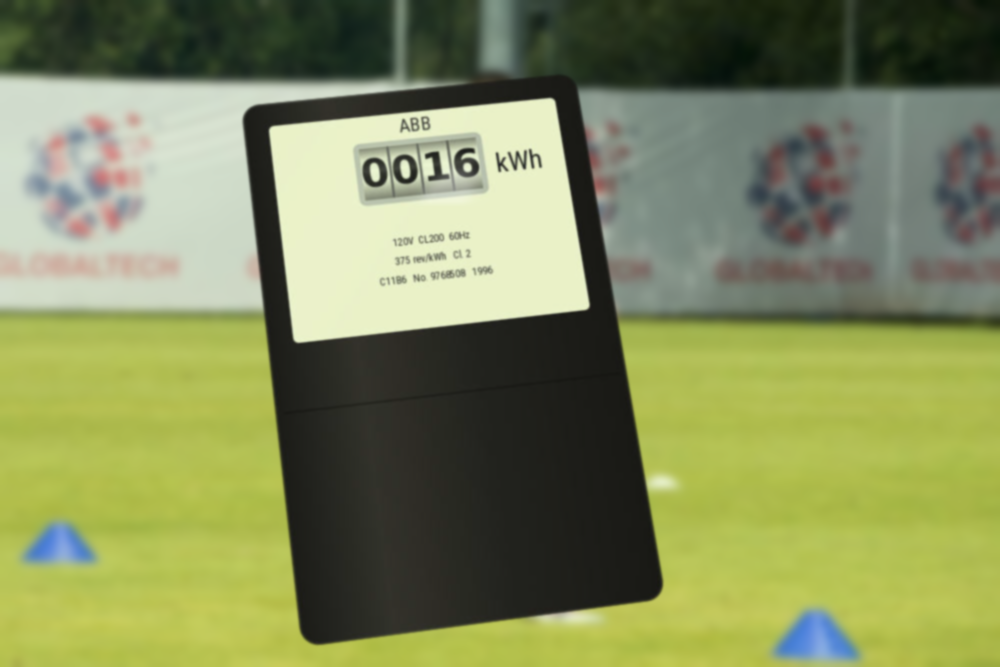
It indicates 16 kWh
